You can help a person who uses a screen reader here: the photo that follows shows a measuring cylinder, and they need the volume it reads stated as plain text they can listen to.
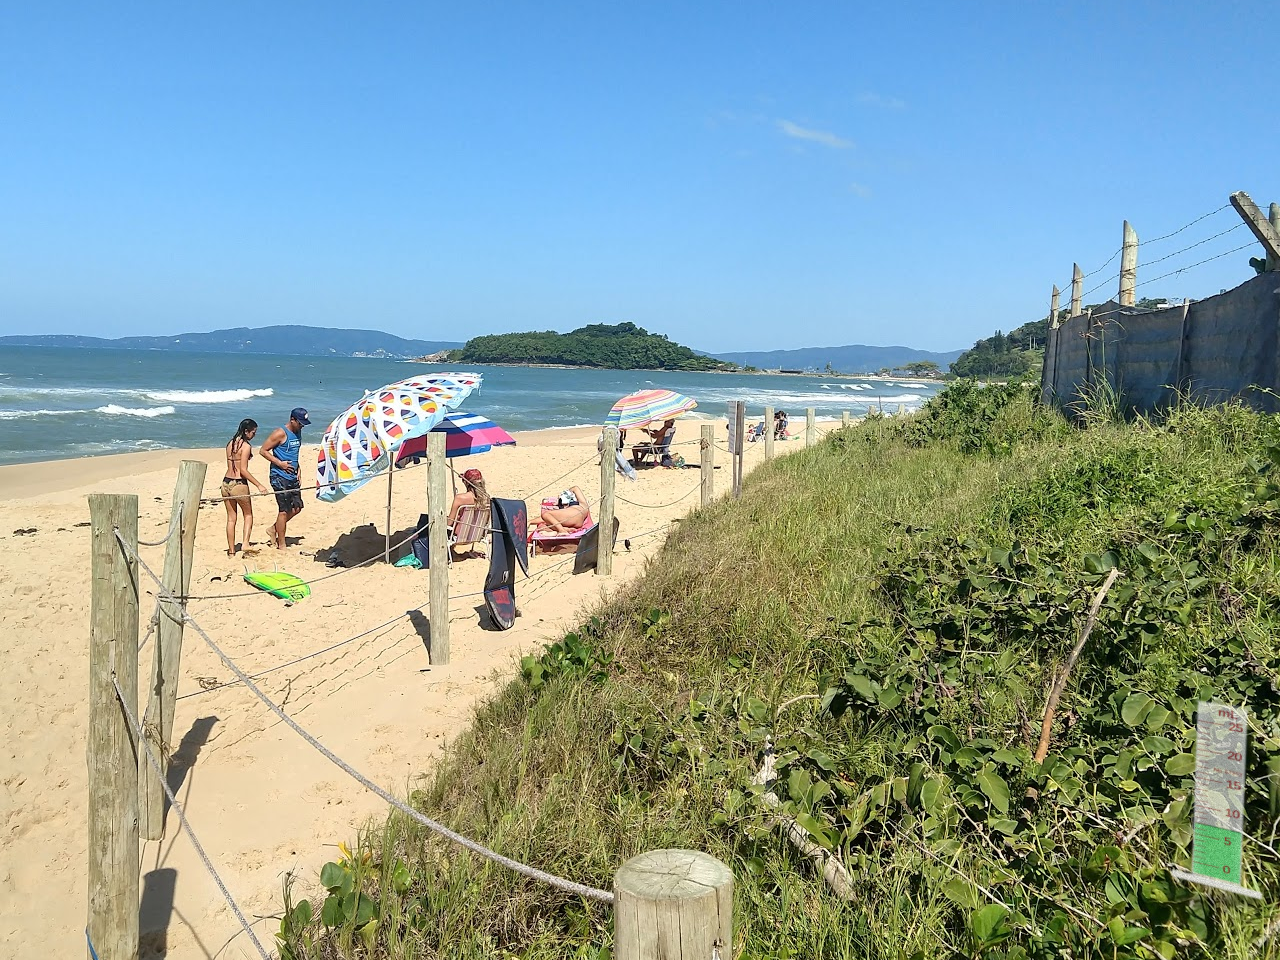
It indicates 7 mL
